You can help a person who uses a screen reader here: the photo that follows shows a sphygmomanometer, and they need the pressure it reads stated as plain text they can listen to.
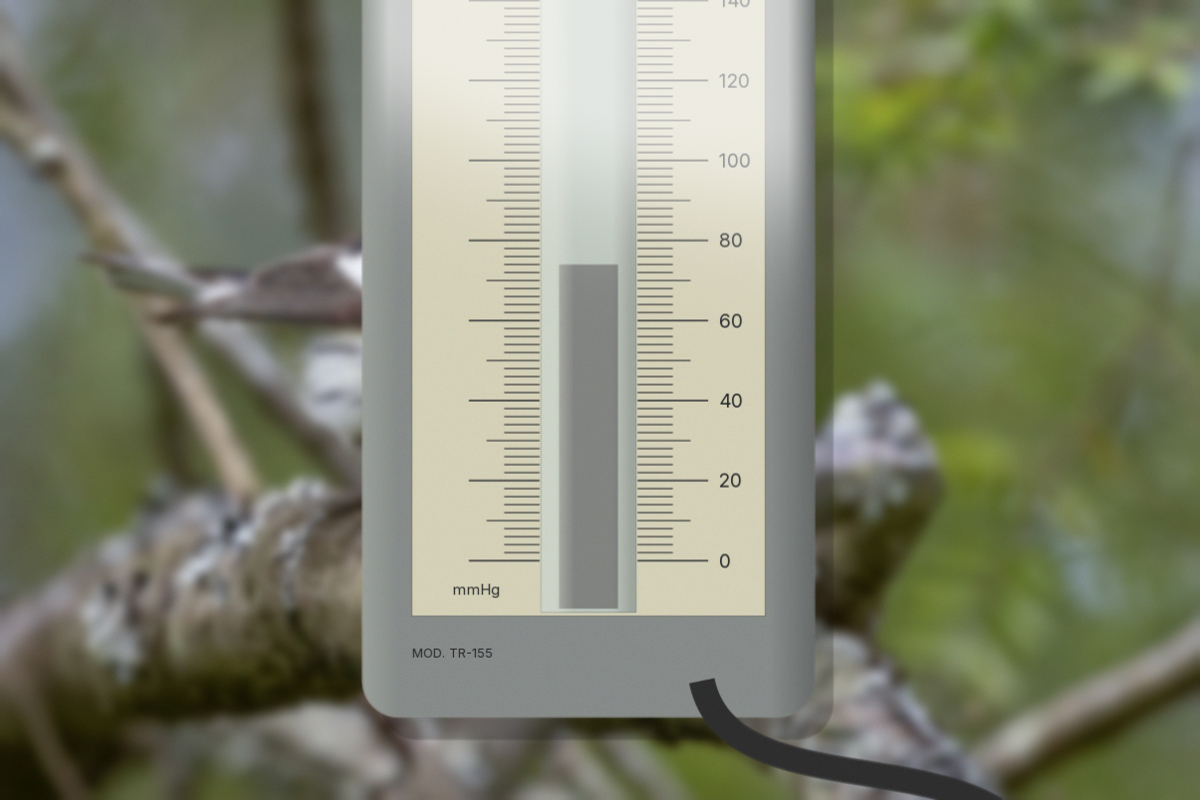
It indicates 74 mmHg
